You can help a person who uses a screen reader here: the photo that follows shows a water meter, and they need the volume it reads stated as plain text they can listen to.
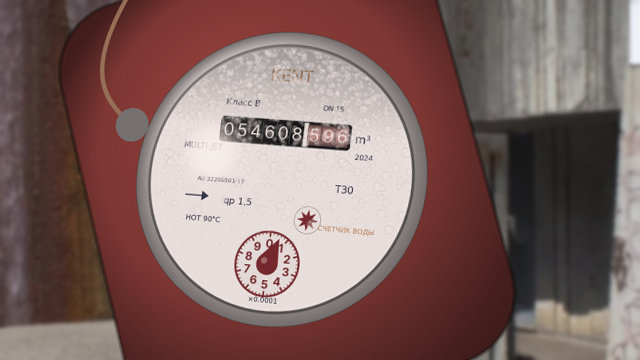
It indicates 54608.5960 m³
